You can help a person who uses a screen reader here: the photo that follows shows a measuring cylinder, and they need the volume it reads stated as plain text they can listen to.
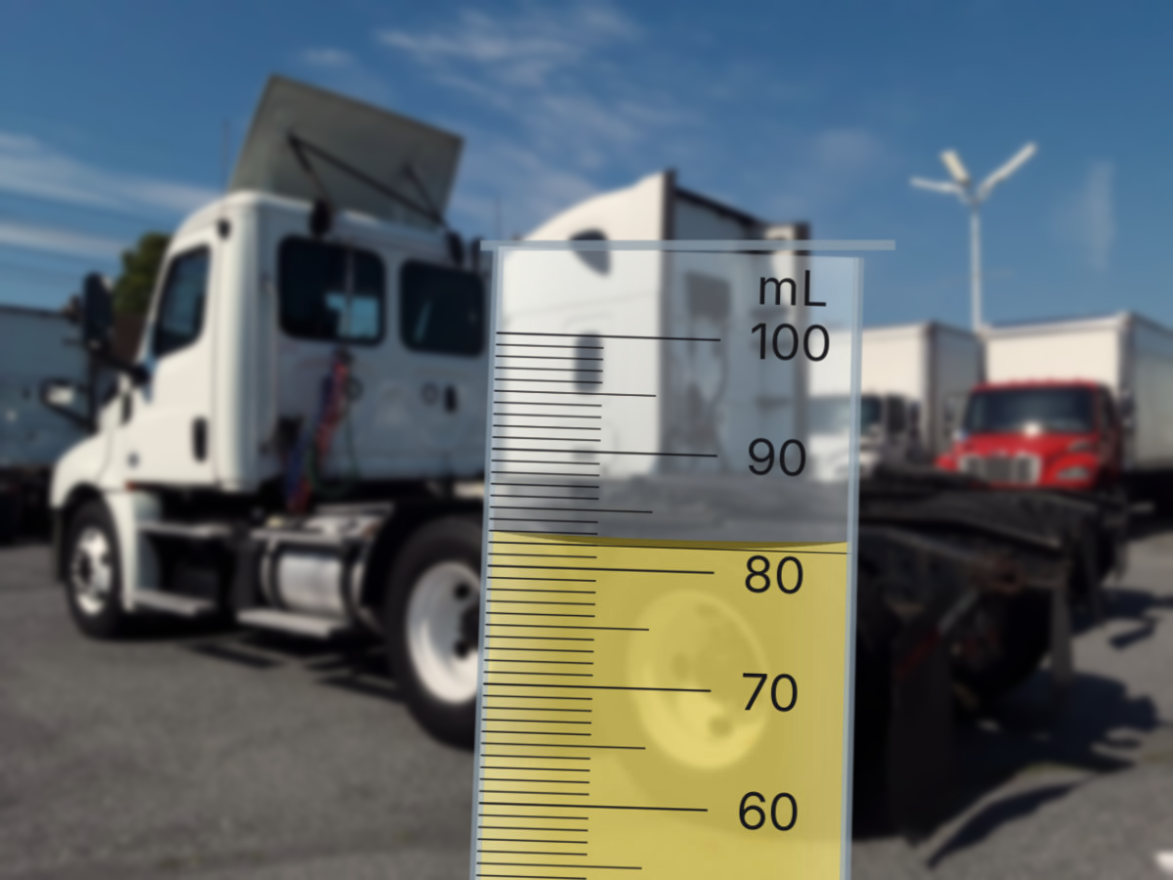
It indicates 82 mL
